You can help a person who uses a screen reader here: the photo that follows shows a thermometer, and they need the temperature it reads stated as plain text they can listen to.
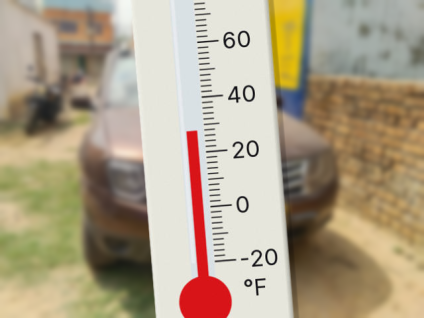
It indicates 28 °F
